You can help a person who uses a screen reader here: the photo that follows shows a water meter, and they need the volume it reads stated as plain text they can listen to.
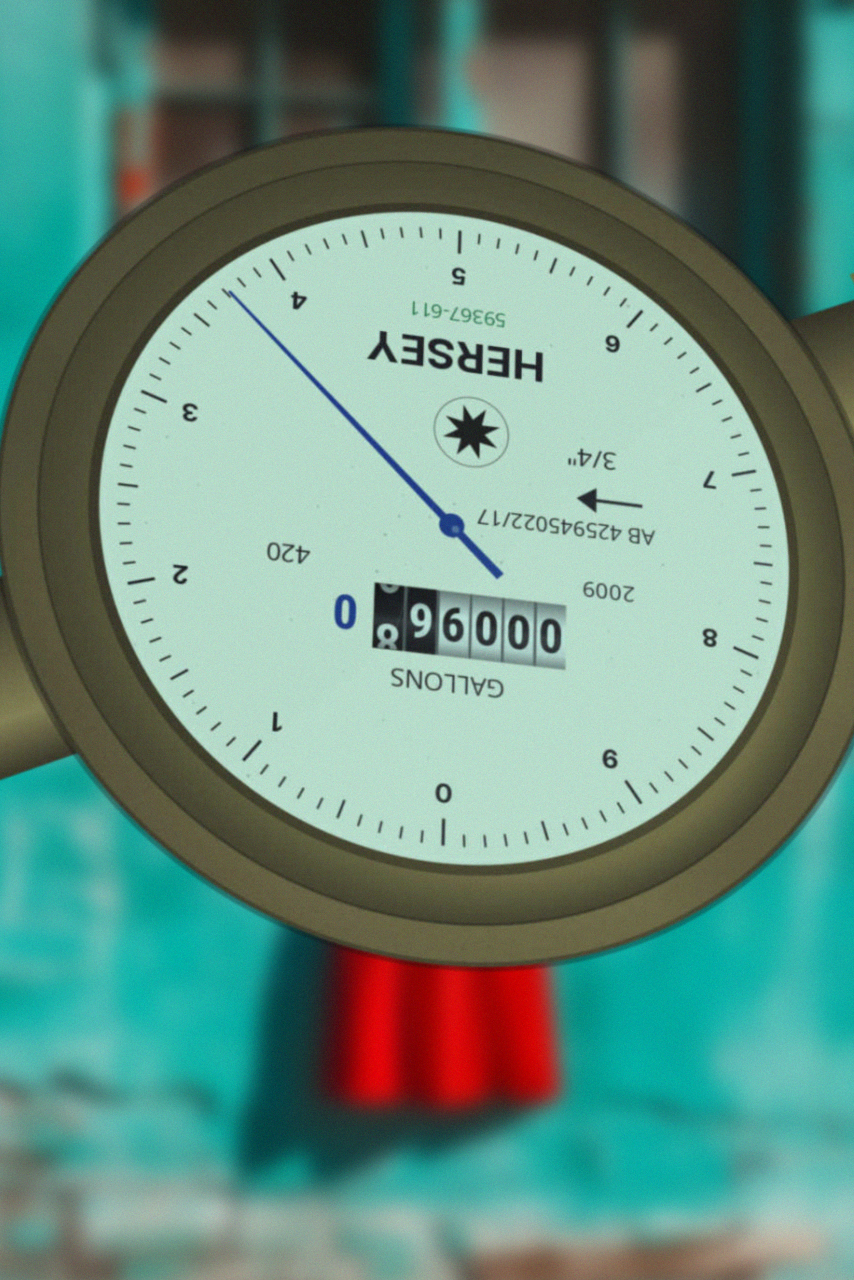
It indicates 9683.7 gal
